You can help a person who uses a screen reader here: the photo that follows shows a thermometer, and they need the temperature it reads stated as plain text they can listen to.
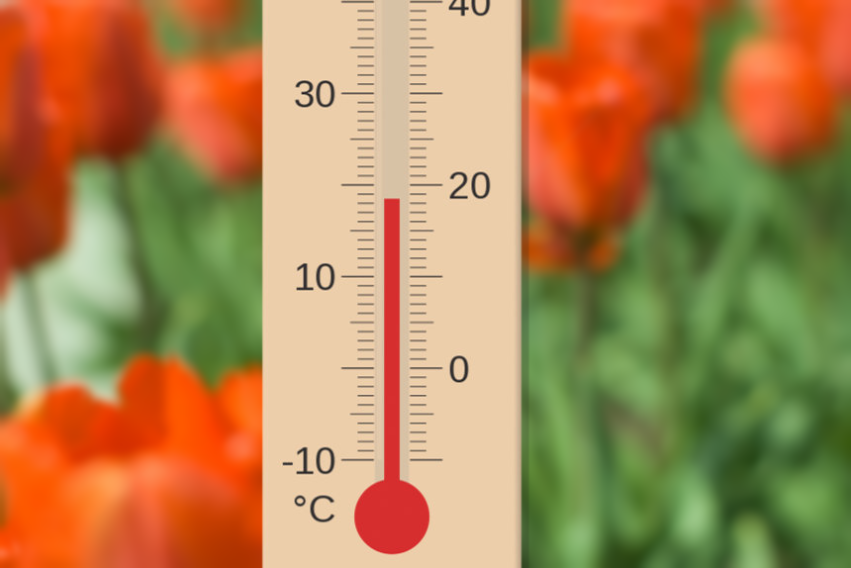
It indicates 18.5 °C
